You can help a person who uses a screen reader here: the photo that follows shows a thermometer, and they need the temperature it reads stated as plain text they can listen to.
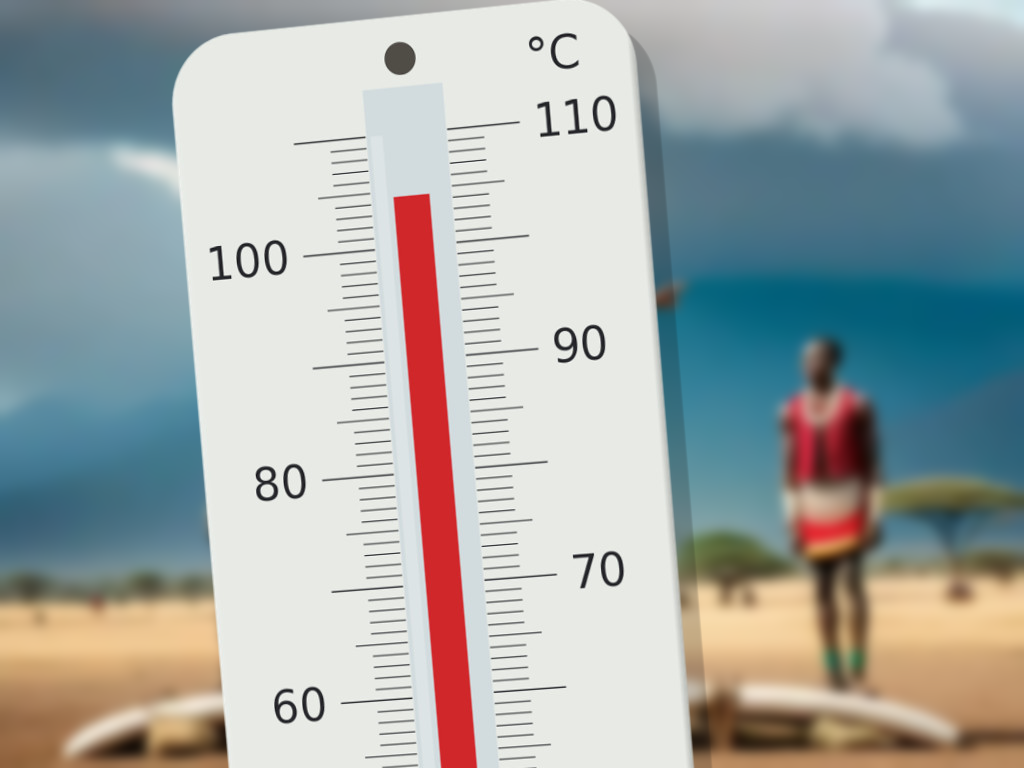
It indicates 104.5 °C
